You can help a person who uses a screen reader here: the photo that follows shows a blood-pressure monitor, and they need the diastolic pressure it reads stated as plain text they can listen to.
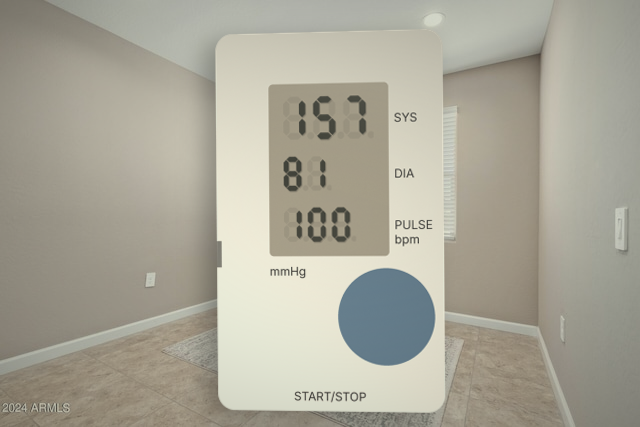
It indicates 81 mmHg
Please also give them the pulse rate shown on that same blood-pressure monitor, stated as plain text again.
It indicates 100 bpm
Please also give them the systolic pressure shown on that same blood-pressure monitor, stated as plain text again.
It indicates 157 mmHg
